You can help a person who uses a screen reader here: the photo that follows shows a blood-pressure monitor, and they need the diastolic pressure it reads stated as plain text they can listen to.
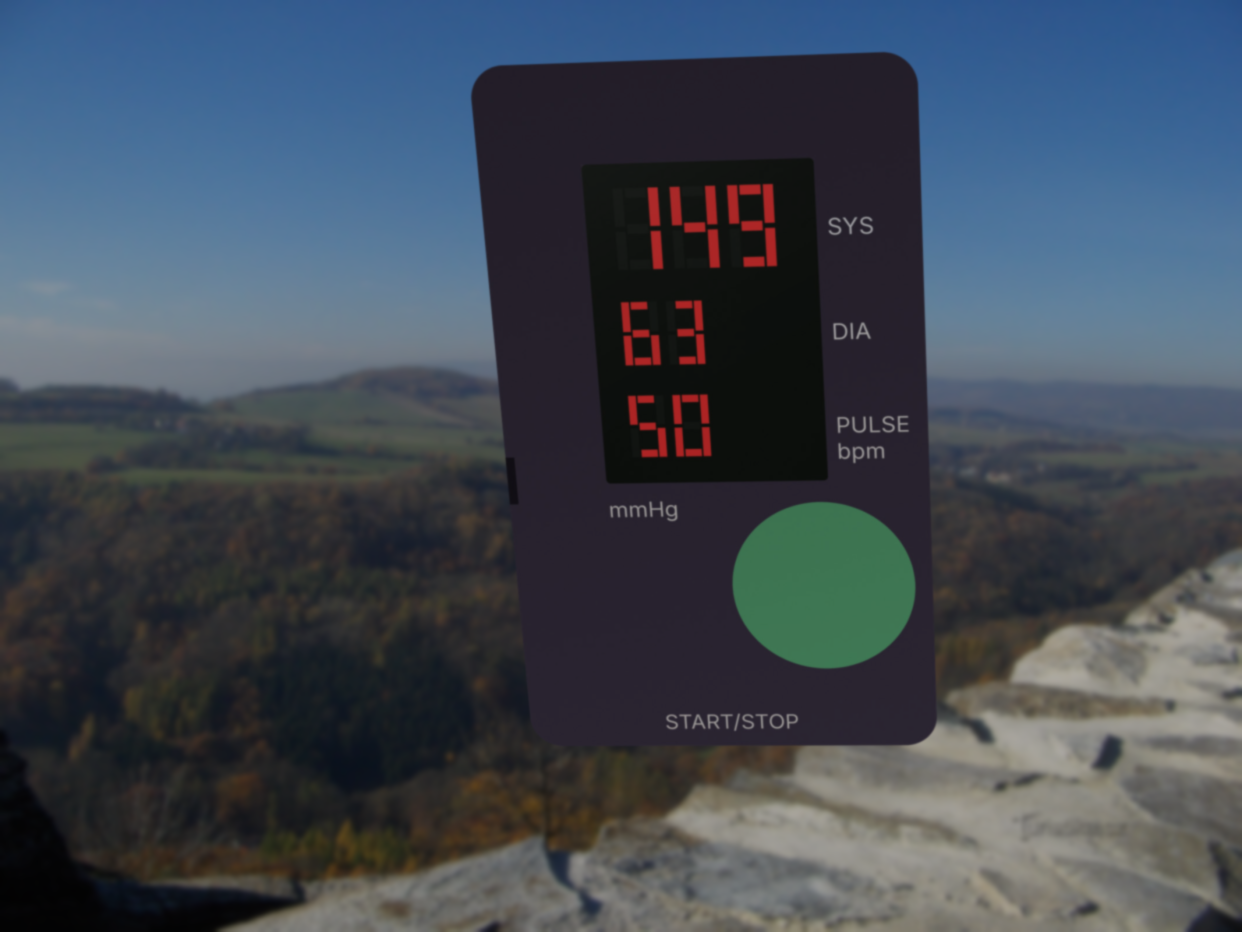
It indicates 63 mmHg
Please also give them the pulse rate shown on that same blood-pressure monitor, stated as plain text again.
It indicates 50 bpm
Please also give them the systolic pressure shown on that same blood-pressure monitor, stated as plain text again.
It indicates 149 mmHg
